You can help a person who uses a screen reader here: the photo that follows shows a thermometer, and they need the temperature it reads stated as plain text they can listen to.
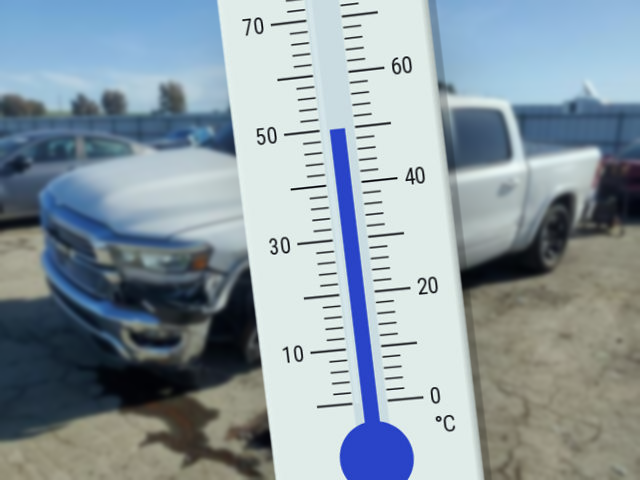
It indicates 50 °C
